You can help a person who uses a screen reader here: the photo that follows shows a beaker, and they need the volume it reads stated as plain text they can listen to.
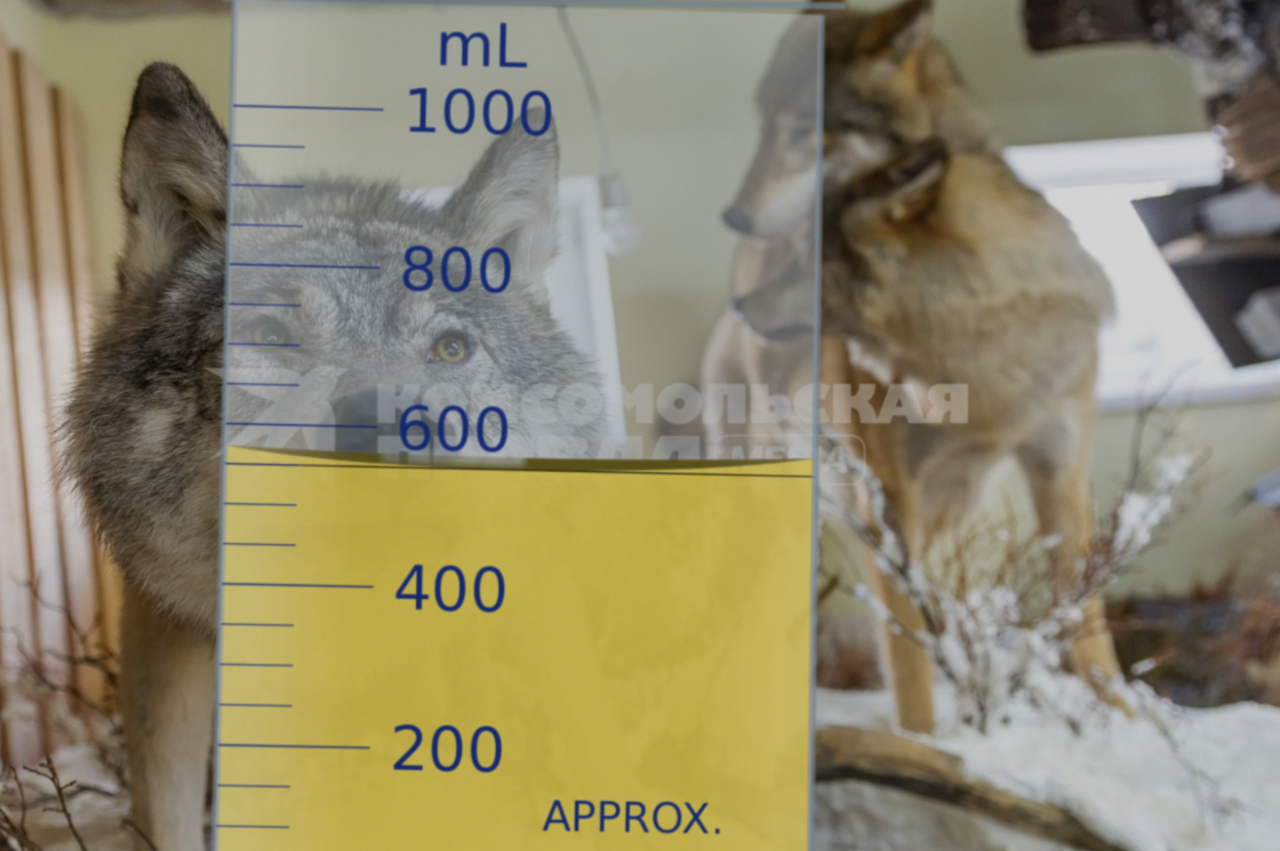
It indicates 550 mL
